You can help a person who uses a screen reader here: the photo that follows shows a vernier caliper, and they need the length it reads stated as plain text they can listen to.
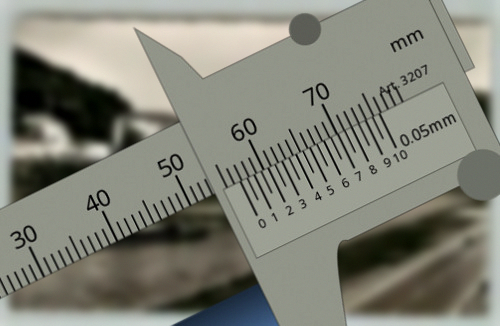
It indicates 56.8 mm
